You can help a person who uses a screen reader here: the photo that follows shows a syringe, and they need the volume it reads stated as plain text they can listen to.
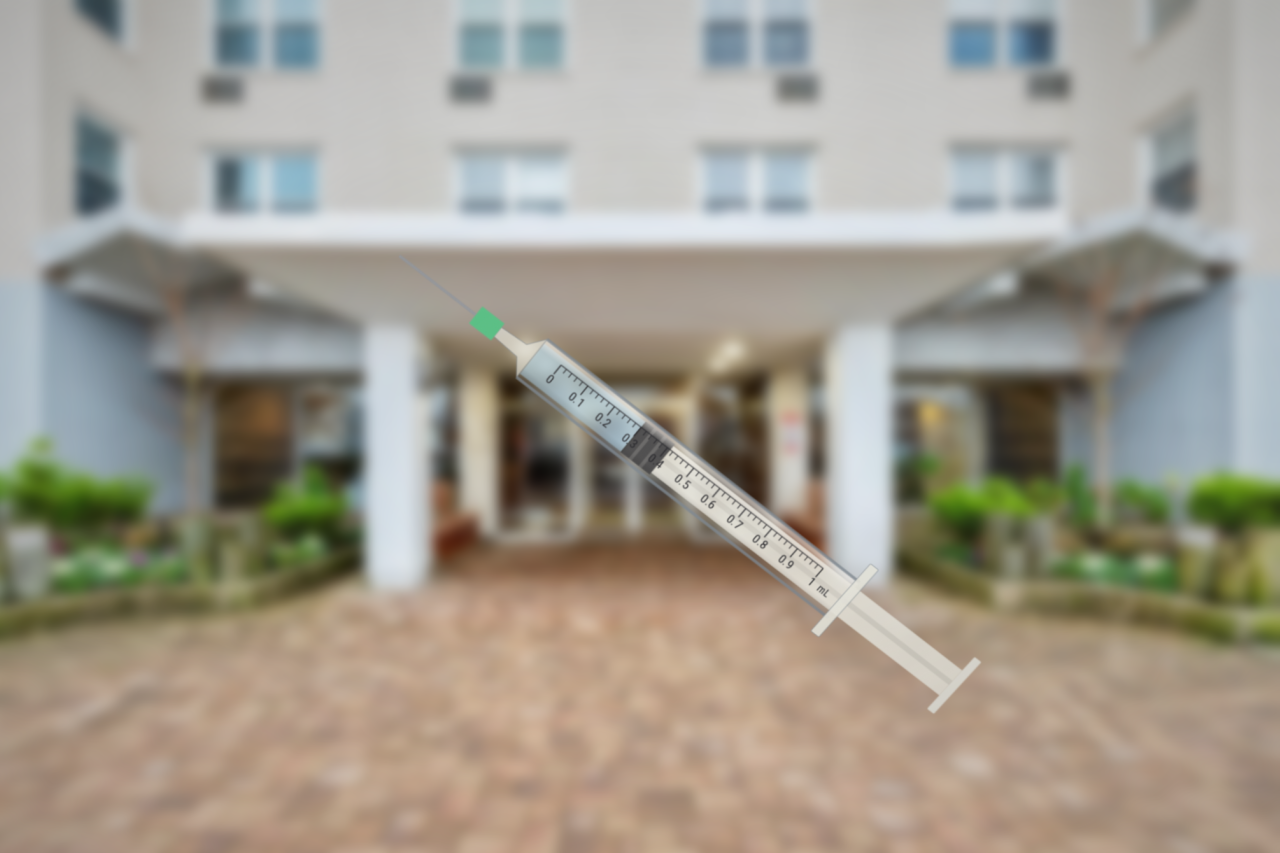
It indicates 0.3 mL
